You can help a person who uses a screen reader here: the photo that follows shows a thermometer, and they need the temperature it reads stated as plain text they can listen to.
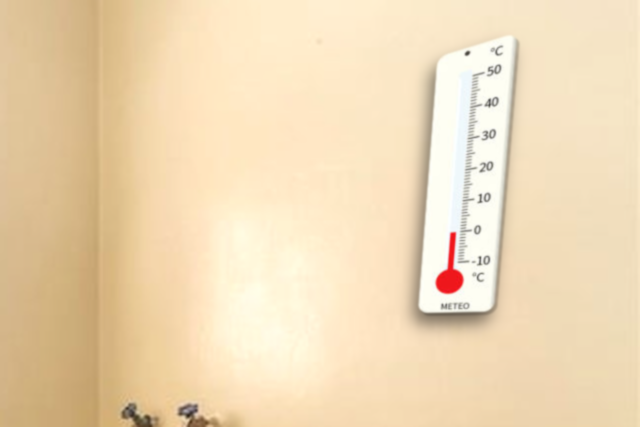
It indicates 0 °C
